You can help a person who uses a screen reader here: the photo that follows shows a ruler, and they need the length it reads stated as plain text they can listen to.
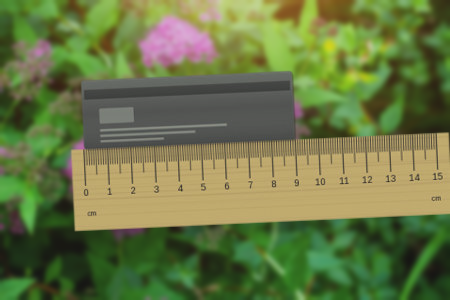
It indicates 9 cm
